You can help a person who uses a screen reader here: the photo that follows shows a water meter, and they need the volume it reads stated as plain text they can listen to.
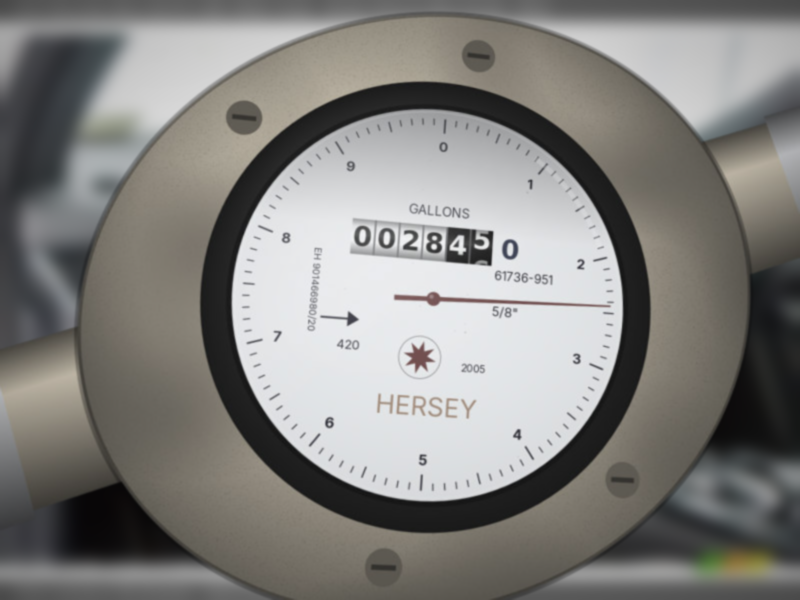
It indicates 28452.4 gal
